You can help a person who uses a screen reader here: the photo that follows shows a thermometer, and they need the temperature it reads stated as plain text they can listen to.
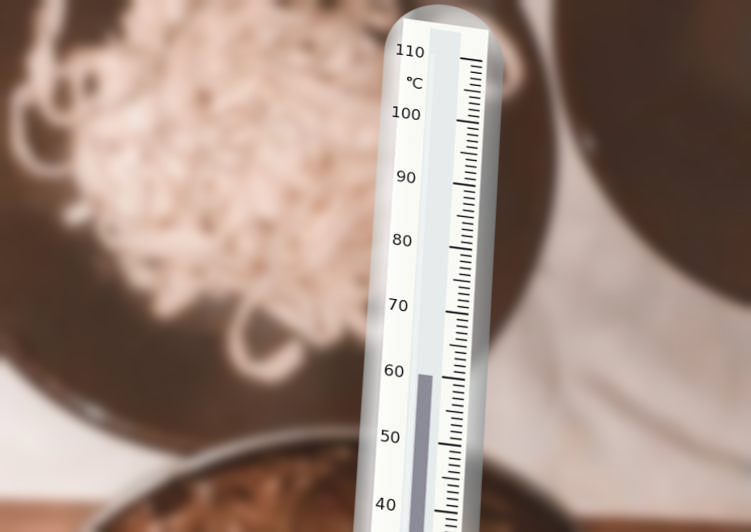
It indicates 60 °C
